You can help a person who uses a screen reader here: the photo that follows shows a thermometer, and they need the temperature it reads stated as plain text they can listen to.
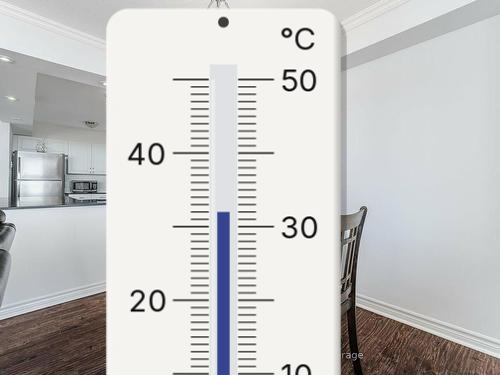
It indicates 32 °C
